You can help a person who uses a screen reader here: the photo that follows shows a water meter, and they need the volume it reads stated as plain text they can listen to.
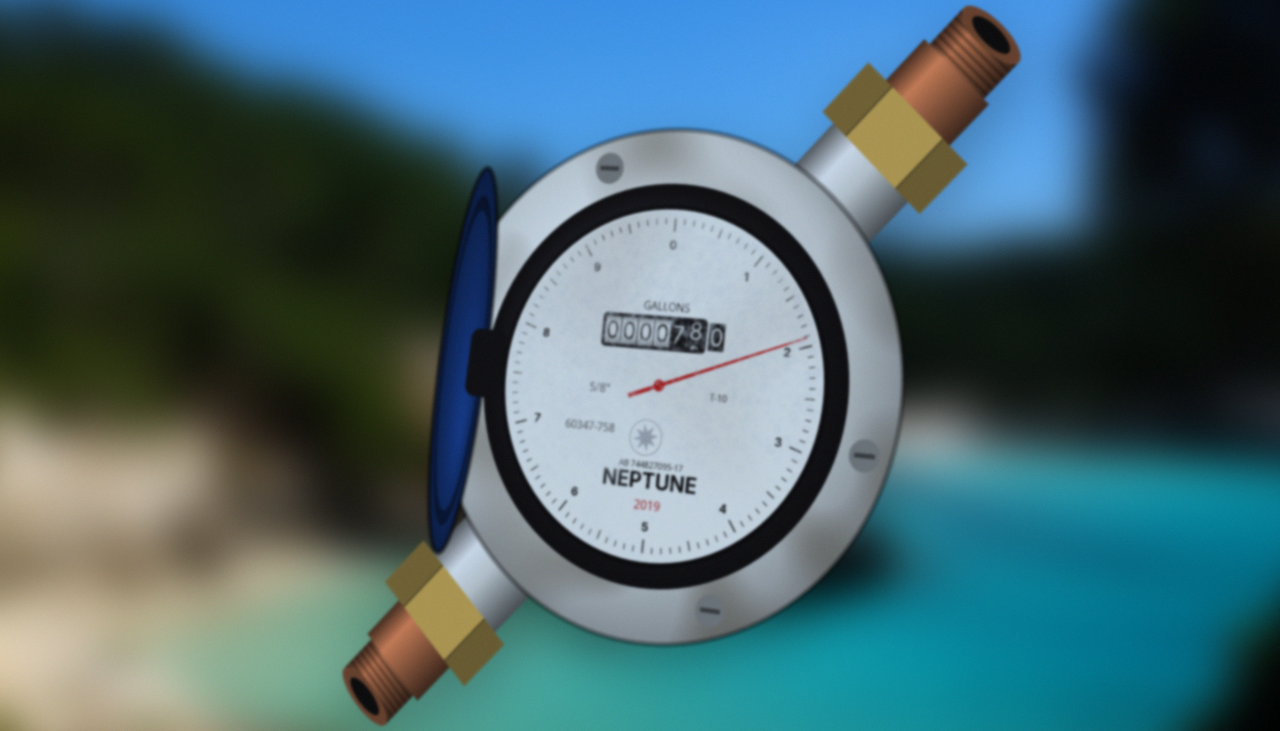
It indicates 781.9 gal
